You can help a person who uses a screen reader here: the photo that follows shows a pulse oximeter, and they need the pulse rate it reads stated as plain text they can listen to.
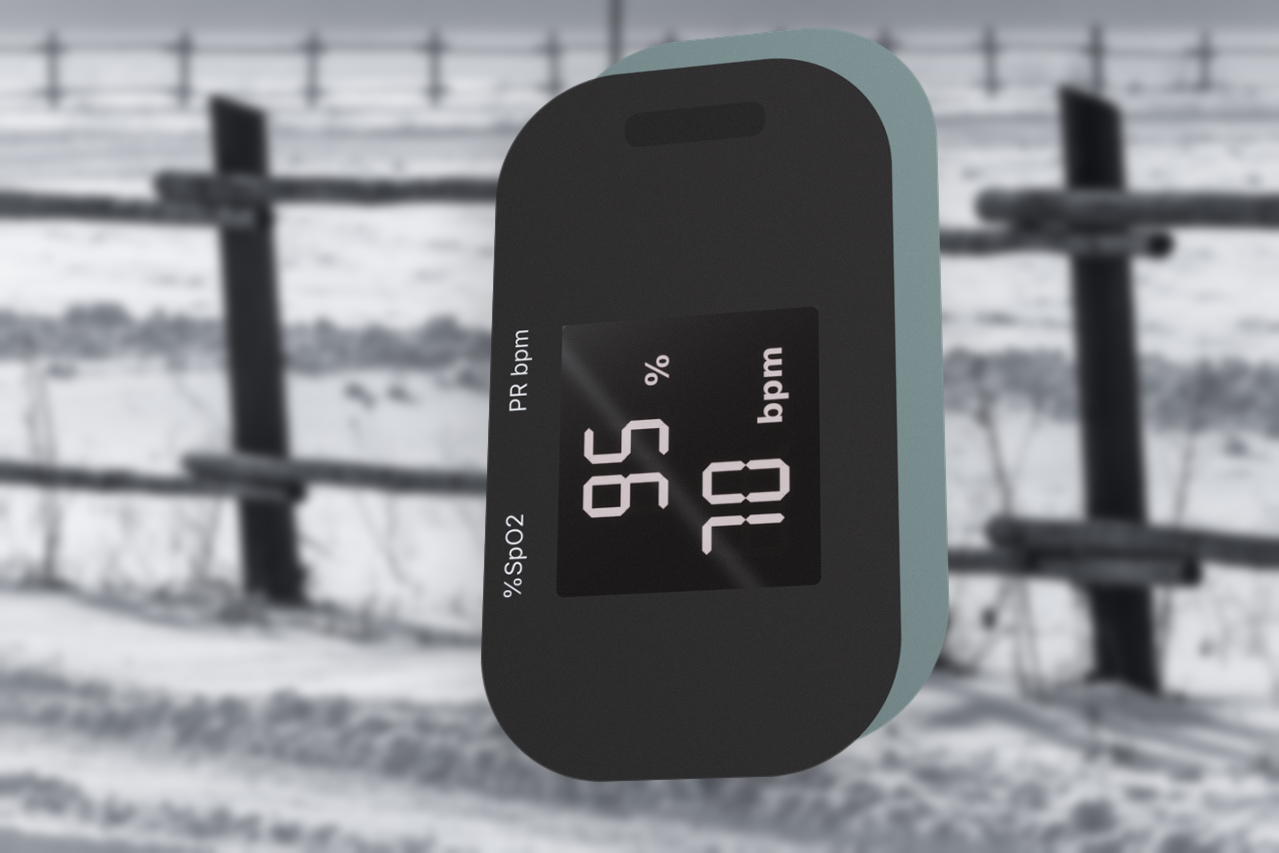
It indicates 70 bpm
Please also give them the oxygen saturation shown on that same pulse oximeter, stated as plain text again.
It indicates 95 %
